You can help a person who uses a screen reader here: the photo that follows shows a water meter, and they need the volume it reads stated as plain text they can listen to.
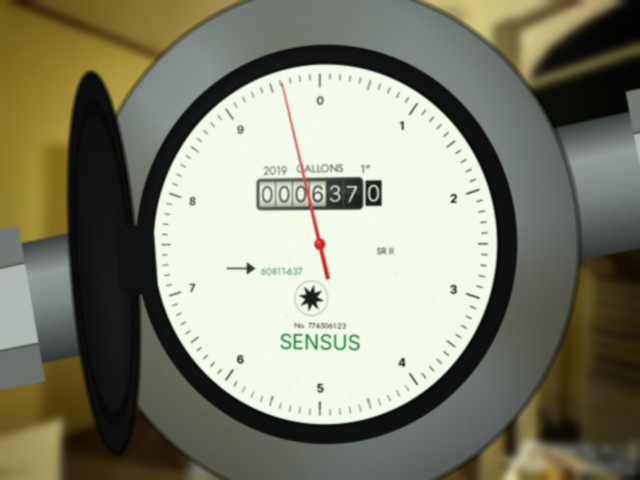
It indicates 6369.6 gal
